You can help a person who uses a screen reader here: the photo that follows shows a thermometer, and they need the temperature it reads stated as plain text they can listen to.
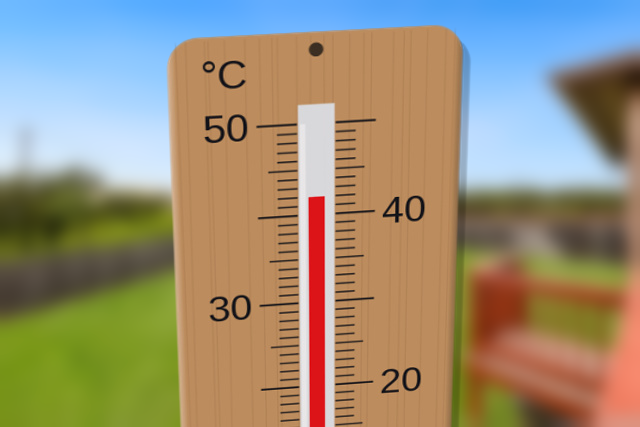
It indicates 42 °C
